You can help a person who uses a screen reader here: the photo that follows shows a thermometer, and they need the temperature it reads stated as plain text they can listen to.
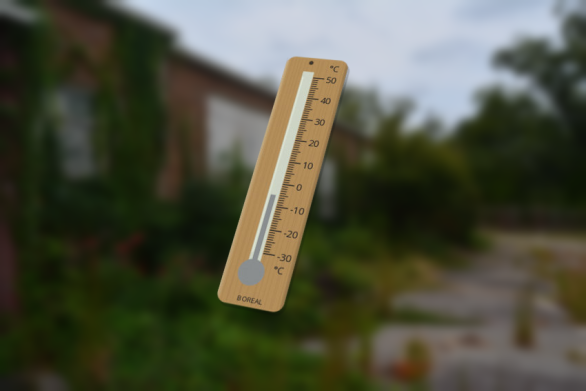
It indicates -5 °C
